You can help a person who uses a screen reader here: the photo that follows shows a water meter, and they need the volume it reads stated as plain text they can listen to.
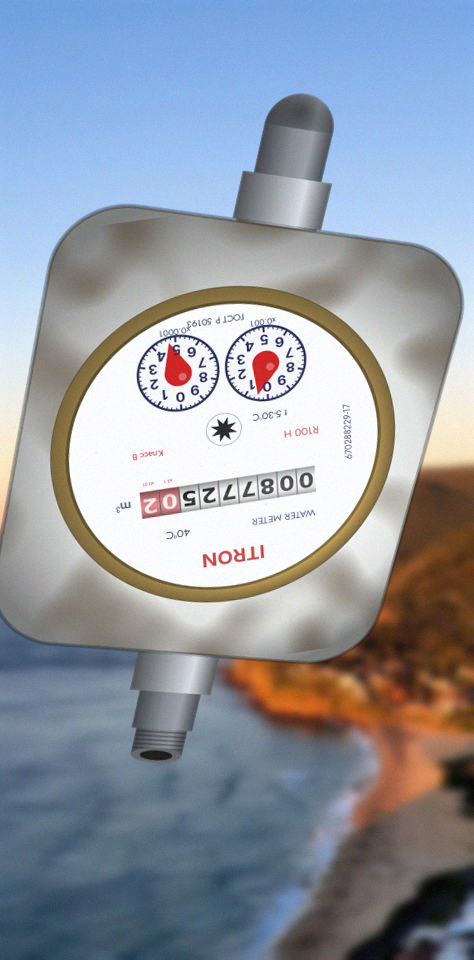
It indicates 87725.0204 m³
